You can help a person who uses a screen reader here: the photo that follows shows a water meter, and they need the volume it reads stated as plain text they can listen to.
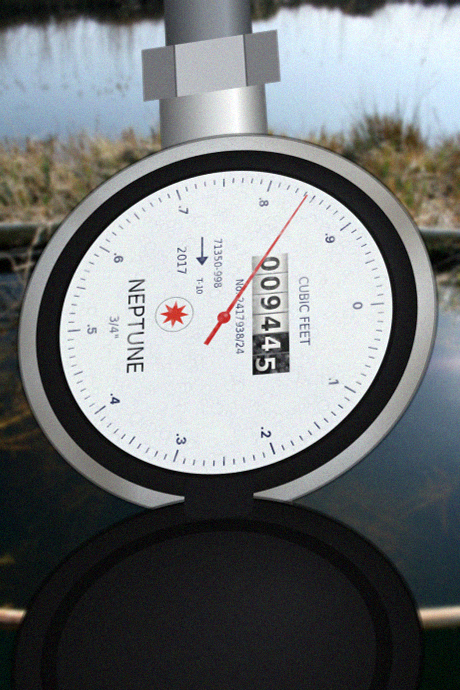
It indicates 9444.84 ft³
